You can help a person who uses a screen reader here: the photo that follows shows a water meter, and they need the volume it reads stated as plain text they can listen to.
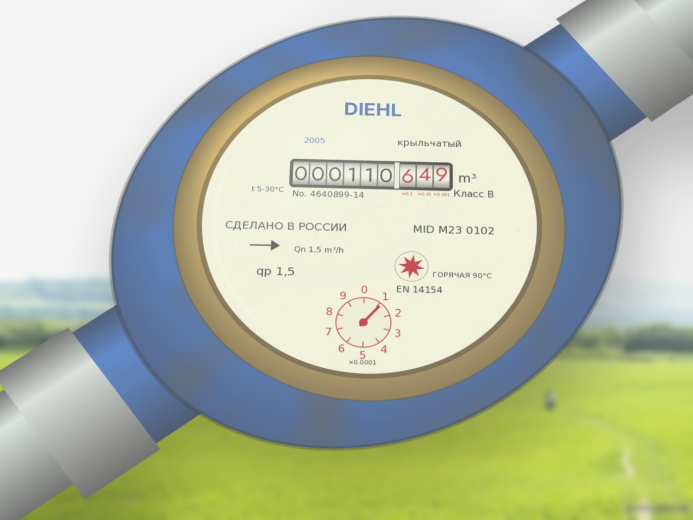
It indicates 110.6491 m³
